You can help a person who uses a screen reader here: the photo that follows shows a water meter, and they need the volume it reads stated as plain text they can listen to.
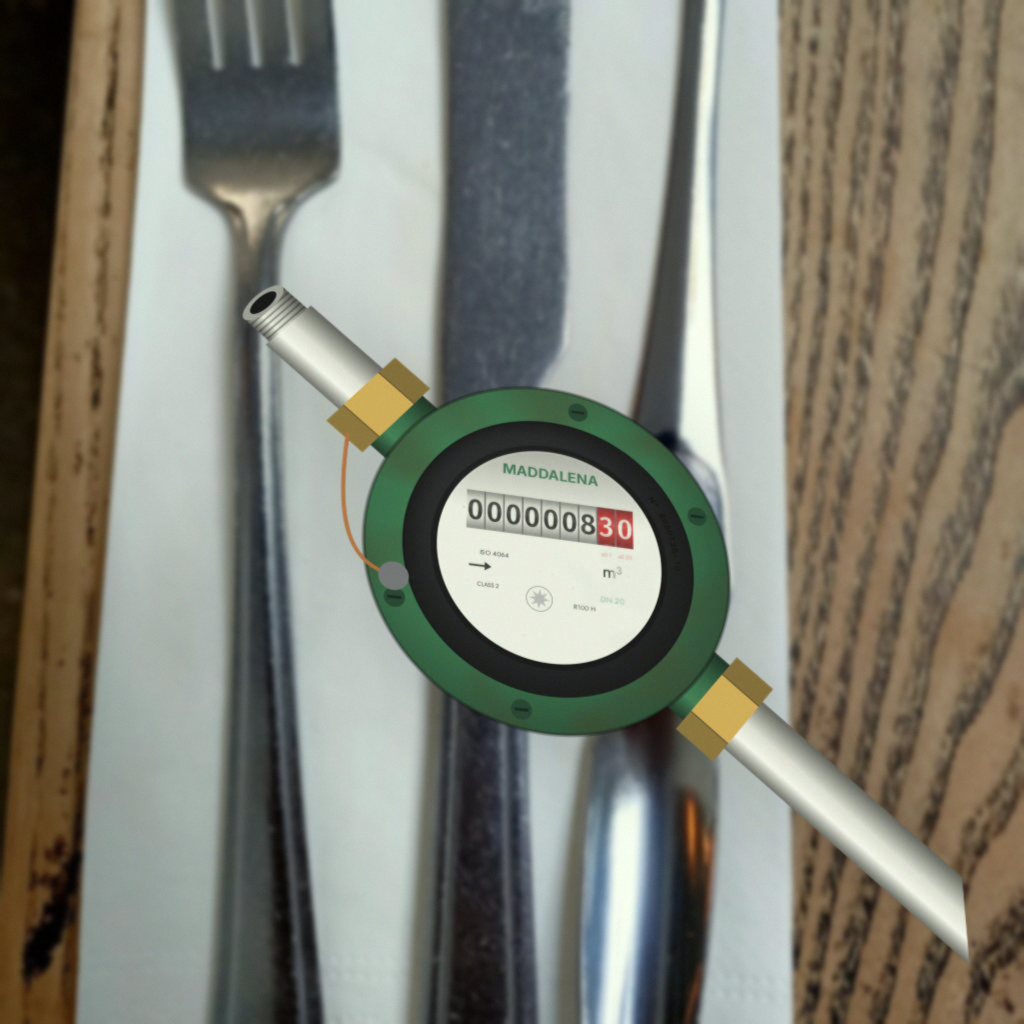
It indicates 8.30 m³
